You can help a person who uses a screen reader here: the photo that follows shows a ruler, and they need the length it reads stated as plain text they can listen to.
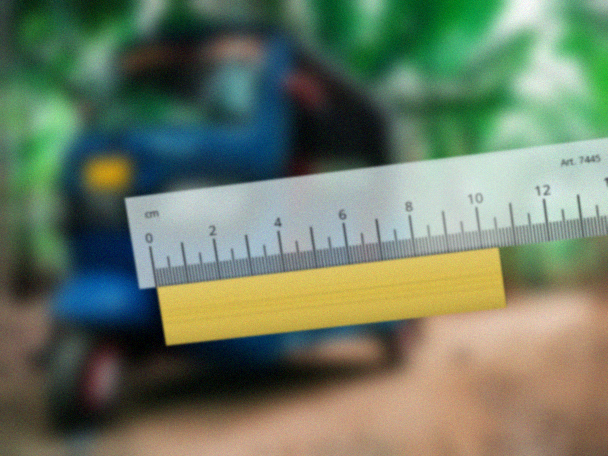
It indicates 10.5 cm
